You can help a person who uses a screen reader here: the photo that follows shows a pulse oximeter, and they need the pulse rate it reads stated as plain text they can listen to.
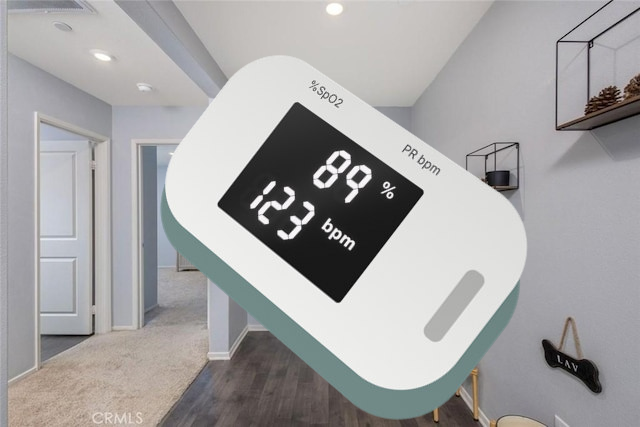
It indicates 123 bpm
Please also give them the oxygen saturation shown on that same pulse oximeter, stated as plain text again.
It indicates 89 %
